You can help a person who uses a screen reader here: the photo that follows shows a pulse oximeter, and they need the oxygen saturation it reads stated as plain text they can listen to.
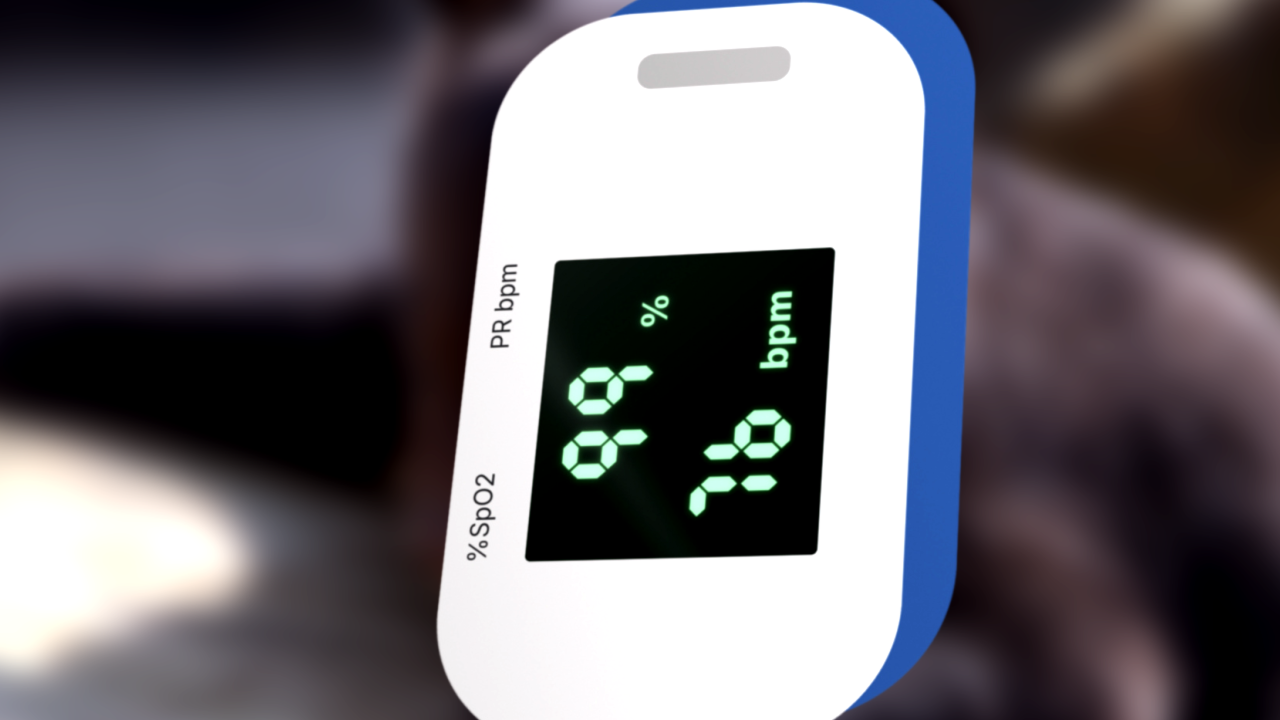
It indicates 99 %
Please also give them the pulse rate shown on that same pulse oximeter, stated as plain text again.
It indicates 76 bpm
